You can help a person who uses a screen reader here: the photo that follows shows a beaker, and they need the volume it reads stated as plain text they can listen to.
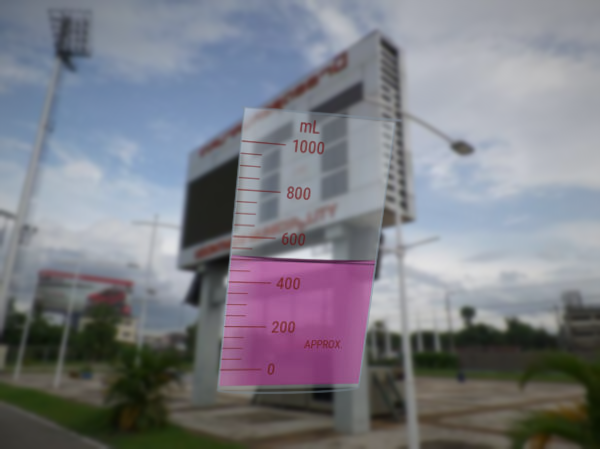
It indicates 500 mL
